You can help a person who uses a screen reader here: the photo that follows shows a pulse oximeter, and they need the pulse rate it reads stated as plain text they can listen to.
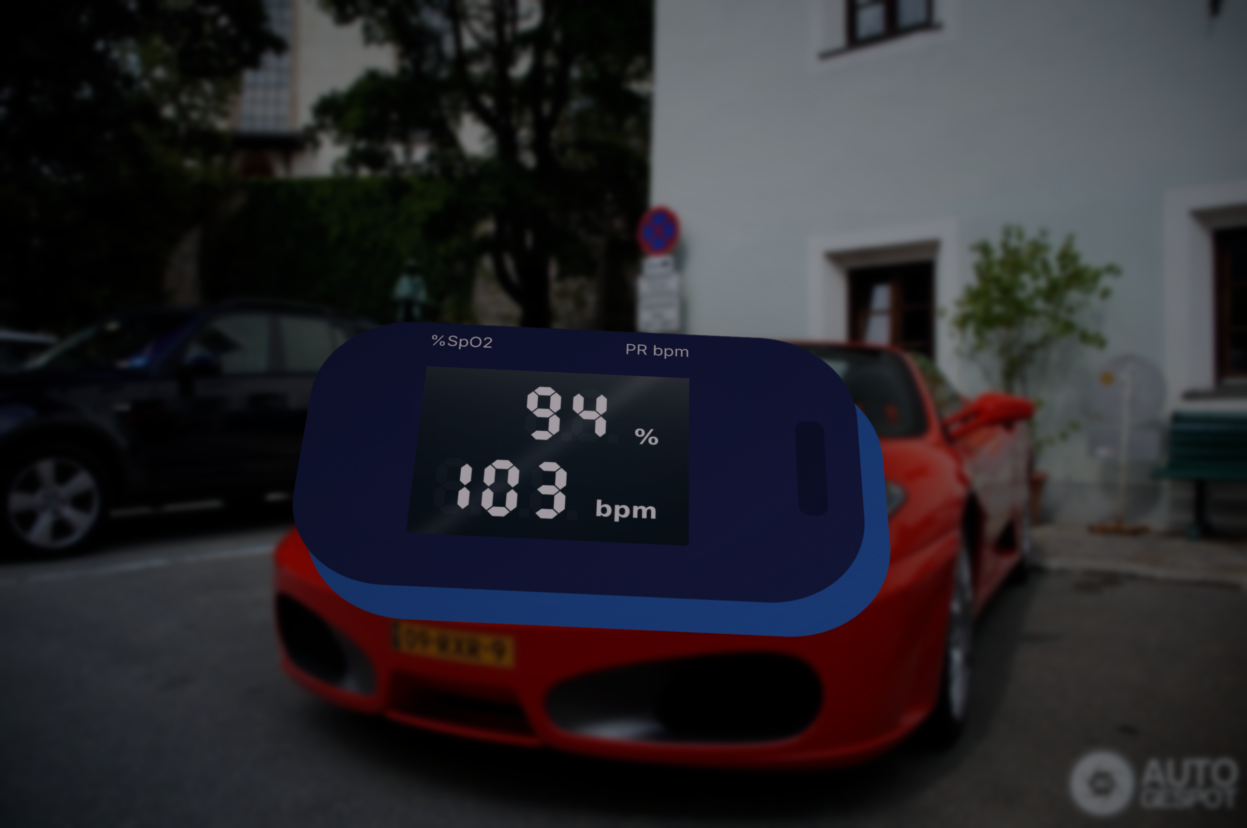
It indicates 103 bpm
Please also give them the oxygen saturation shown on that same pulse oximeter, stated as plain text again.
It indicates 94 %
